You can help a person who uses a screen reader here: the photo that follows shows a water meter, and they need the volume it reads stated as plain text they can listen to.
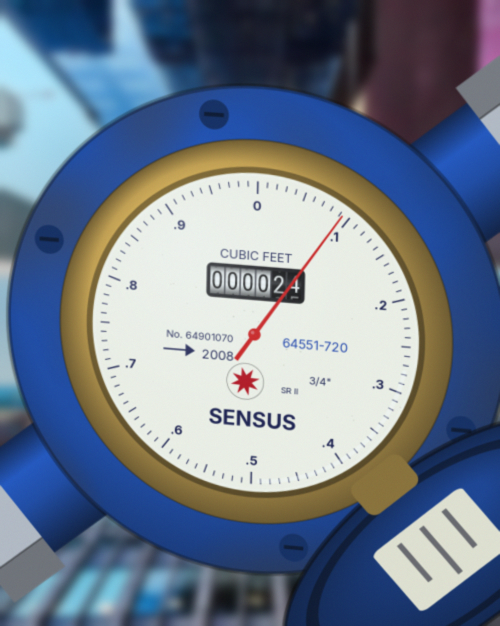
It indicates 24.09 ft³
